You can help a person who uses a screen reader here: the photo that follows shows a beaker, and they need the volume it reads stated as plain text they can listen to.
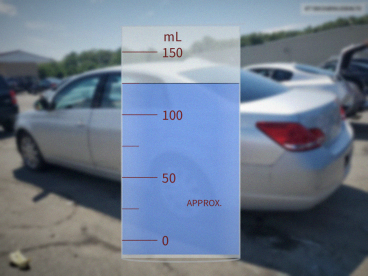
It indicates 125 mL
